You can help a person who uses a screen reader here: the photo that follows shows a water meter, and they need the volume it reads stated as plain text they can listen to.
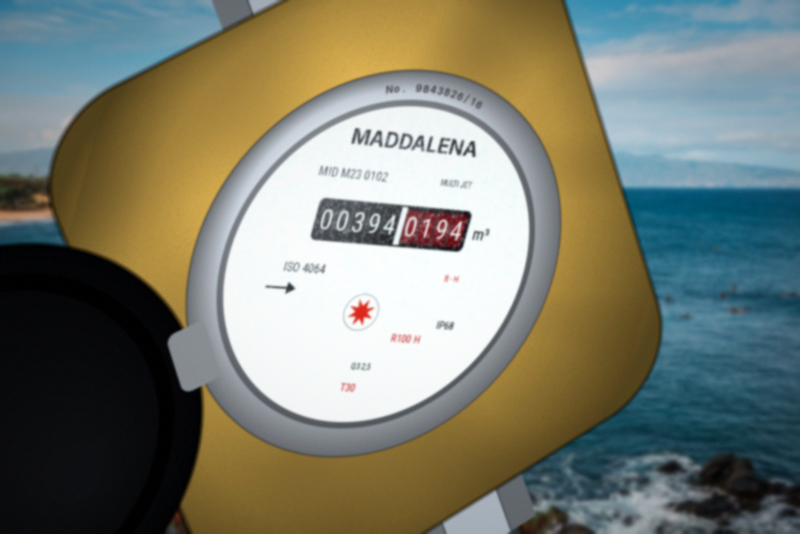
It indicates 394.0194 m³
